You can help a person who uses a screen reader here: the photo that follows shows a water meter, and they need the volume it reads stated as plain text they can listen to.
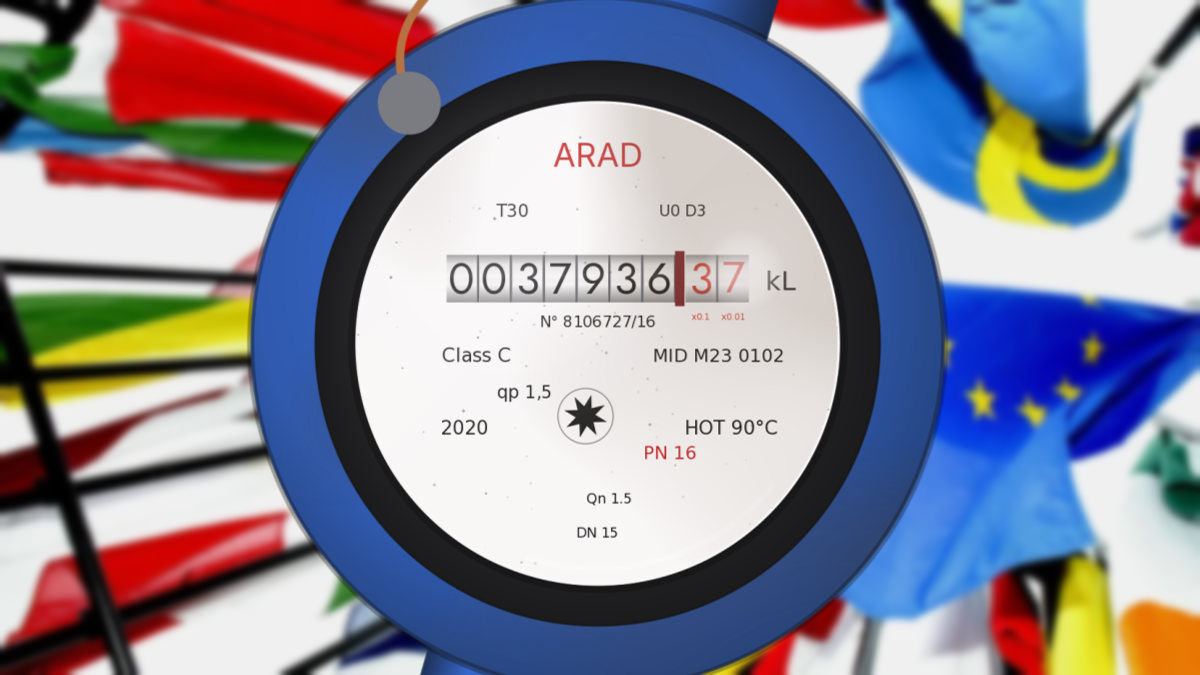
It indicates 37936.37 kL
